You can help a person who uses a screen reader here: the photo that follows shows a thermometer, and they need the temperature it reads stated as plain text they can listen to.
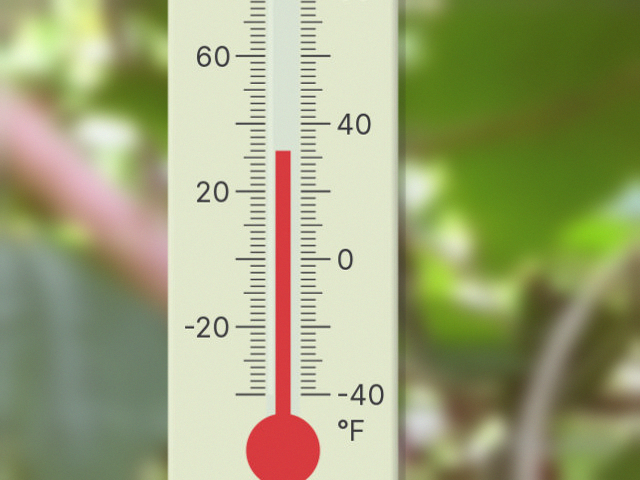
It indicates 32 °F
